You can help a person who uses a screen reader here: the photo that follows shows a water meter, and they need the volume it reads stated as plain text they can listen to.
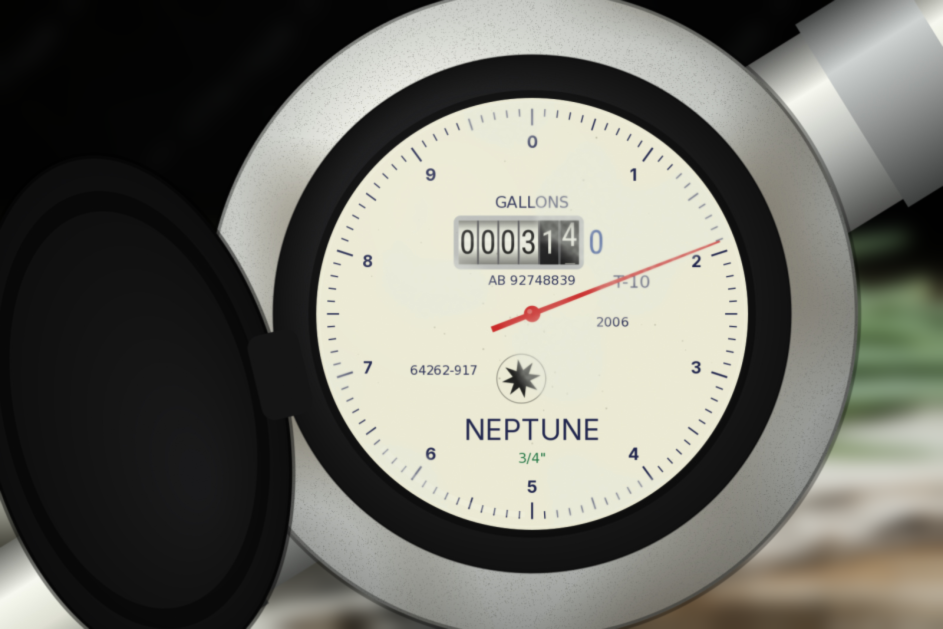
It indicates 3141.9 gal
